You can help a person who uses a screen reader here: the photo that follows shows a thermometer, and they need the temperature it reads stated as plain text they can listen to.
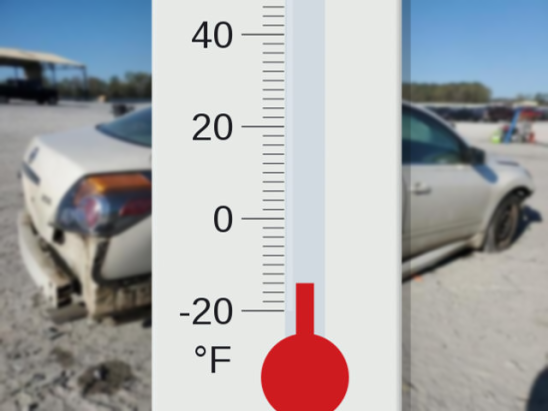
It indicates -14 °F
